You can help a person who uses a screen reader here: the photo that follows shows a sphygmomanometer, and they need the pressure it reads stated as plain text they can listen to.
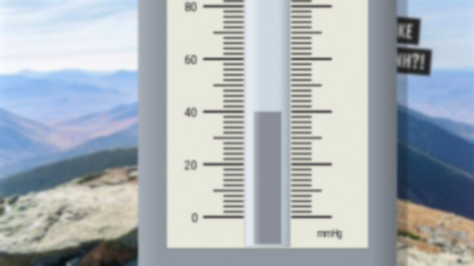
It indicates 40 mmHg
